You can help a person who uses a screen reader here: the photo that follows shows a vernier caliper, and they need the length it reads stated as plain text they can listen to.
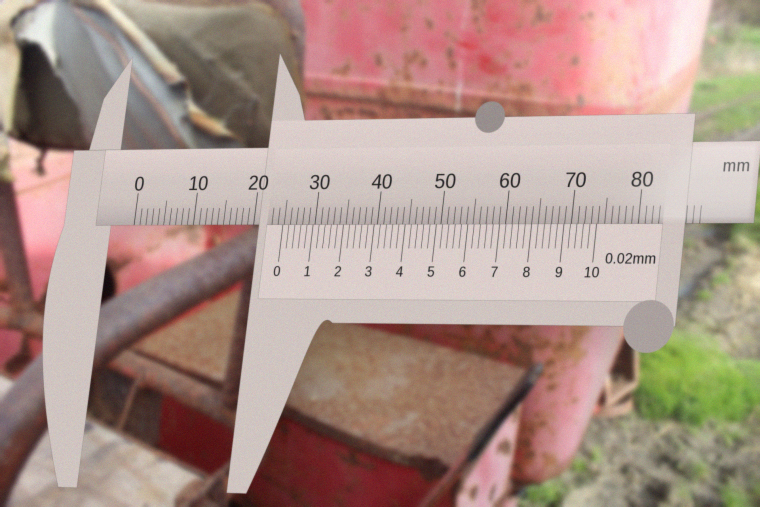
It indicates 24.8 mm
